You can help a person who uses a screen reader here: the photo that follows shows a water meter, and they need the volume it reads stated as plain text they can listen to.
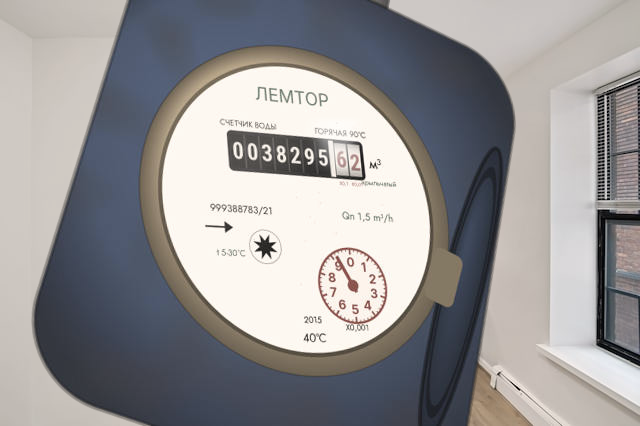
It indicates 38295.619 m³
